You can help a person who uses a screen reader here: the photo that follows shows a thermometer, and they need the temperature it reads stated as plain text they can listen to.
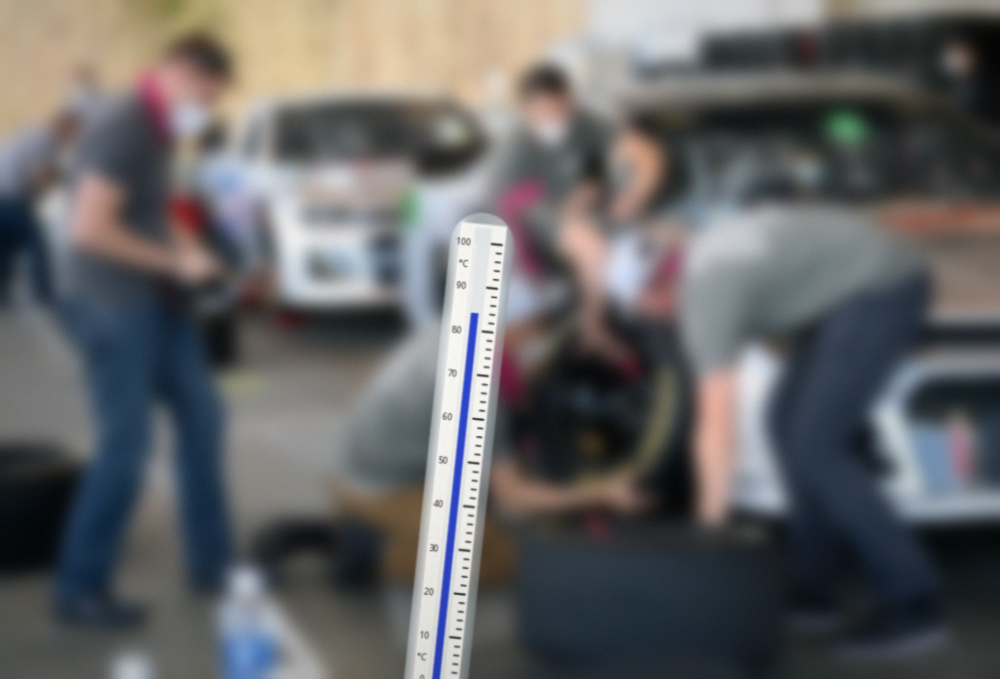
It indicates 84 °C
